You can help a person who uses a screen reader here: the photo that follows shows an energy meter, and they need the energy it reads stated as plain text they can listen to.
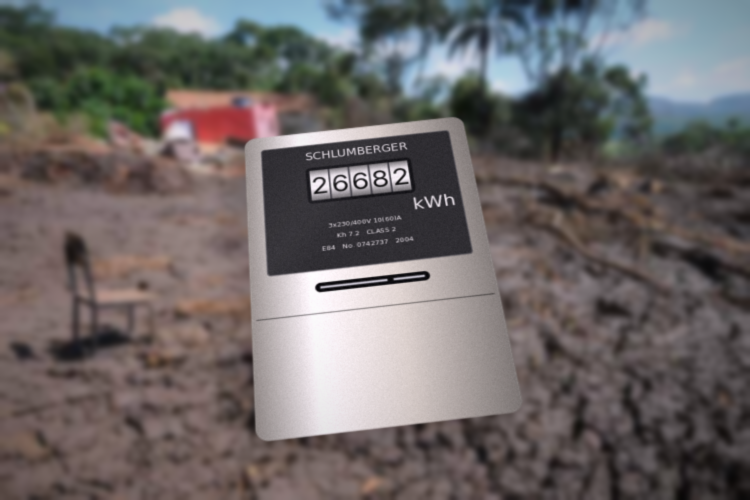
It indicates 26682 kWh
